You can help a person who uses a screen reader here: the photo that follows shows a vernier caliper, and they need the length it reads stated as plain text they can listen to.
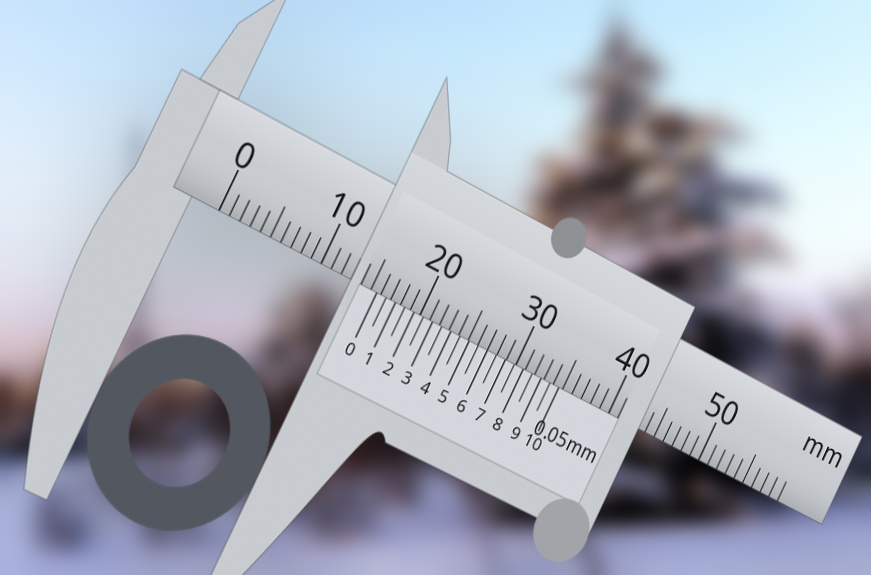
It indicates 15.6 mm
